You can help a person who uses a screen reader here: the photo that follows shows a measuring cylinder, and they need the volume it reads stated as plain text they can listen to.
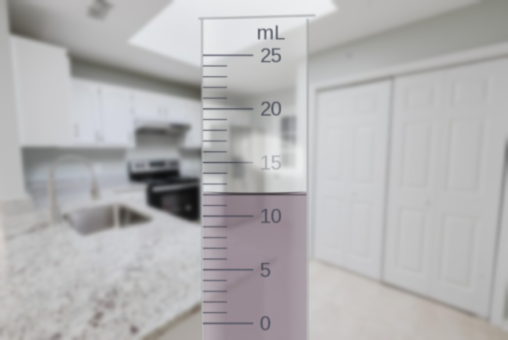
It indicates 12 mL
